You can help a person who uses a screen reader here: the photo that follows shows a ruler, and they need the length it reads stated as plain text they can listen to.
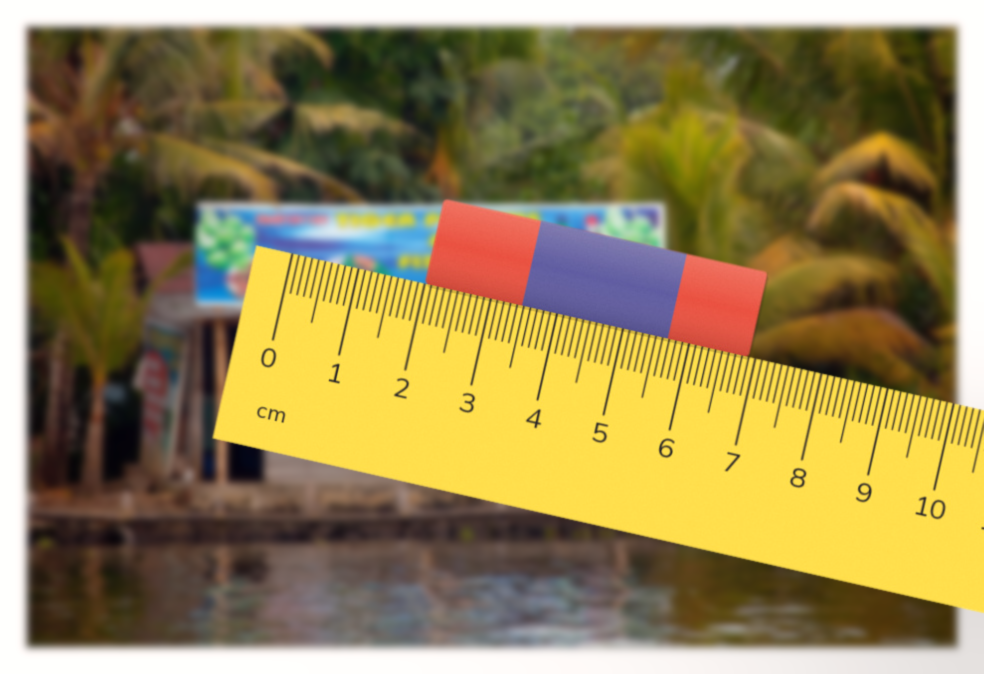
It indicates 4.9 cm
